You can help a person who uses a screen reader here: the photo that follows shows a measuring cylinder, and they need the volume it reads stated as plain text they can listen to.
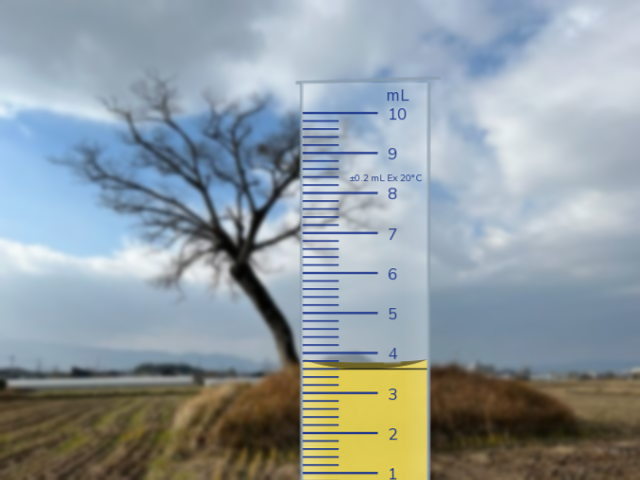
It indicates 3.6 mL
